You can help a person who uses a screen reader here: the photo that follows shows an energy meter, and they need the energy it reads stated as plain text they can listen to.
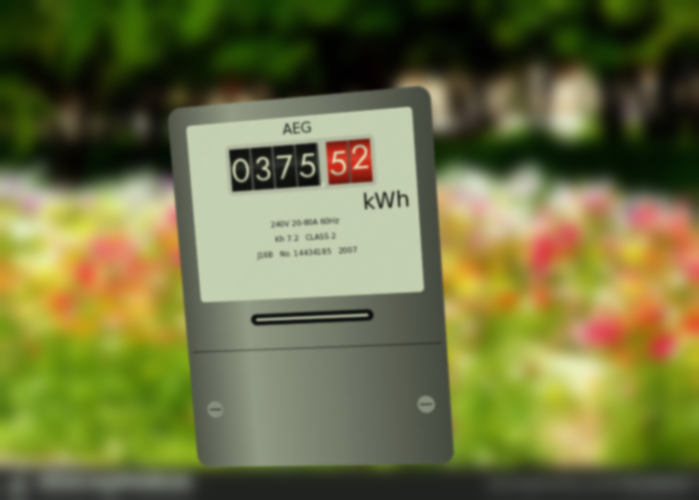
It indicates 375.52 kWh
